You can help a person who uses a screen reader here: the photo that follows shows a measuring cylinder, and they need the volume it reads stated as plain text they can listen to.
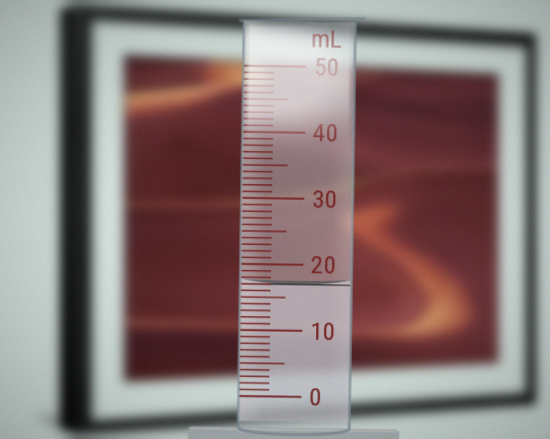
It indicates 17 mL
